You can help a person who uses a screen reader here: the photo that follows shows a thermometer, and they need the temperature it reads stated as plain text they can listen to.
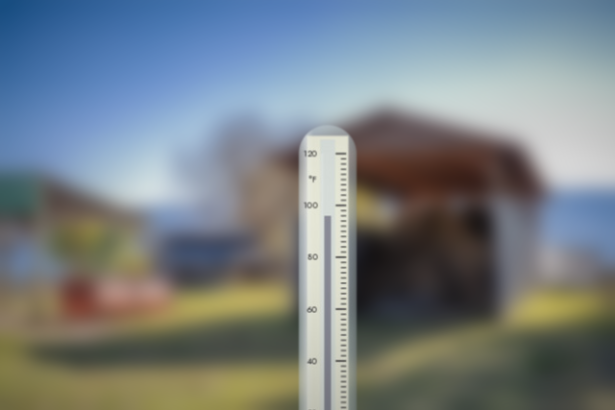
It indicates 96 °F
